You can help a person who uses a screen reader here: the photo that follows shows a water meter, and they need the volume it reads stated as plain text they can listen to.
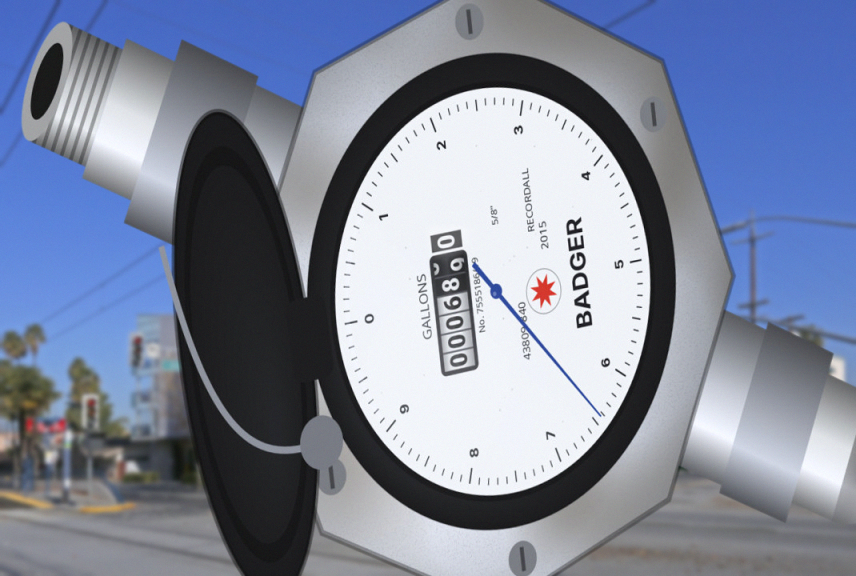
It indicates 6886.4 gal
